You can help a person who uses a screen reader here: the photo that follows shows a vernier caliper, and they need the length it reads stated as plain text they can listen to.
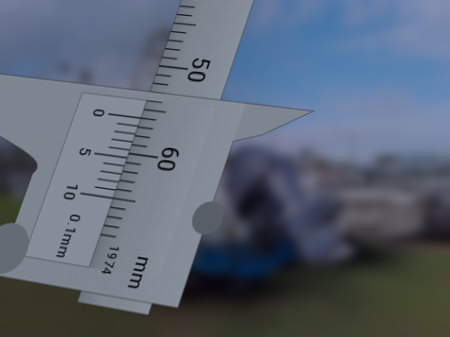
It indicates 56.0 mm
